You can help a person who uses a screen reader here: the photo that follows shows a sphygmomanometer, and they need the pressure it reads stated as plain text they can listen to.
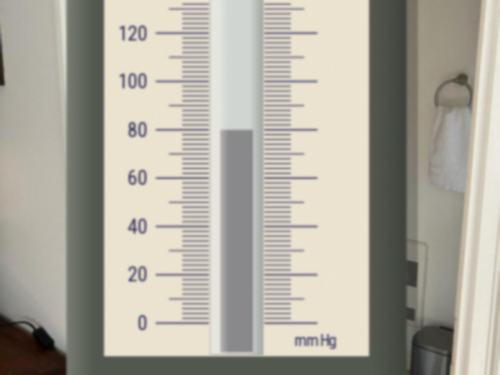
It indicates 80 mmHg
